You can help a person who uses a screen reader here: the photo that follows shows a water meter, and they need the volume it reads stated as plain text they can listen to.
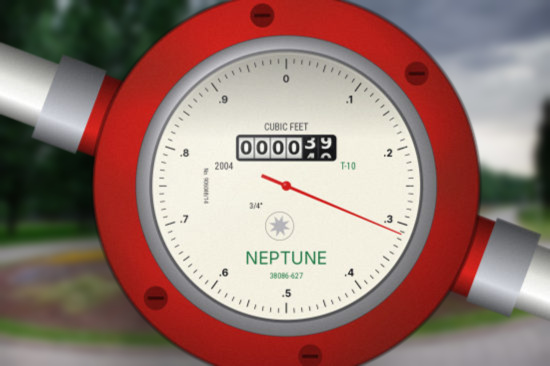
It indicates 39.31 ft³
